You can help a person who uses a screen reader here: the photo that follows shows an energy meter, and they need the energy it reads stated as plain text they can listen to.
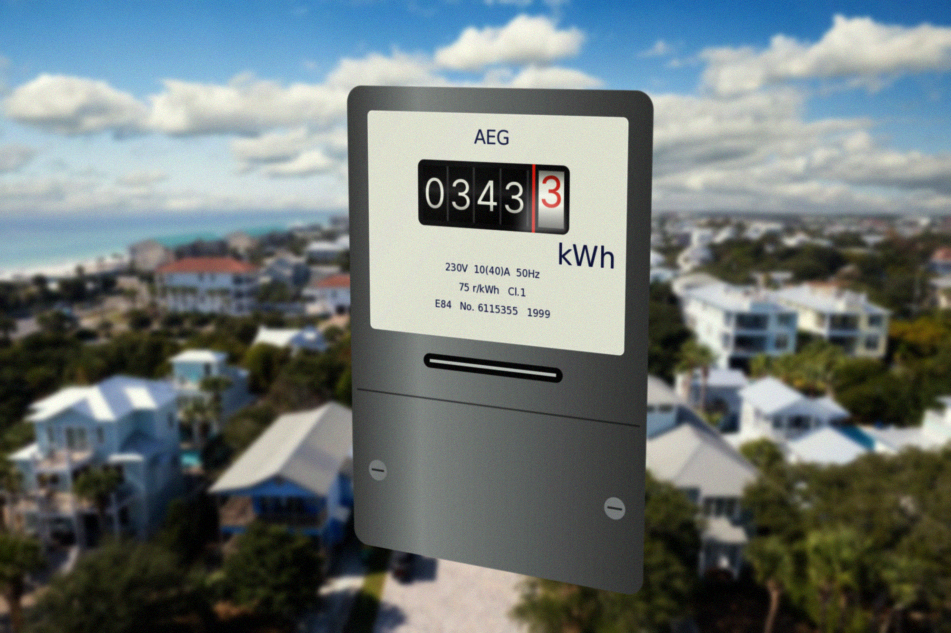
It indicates 343.3 kWh
